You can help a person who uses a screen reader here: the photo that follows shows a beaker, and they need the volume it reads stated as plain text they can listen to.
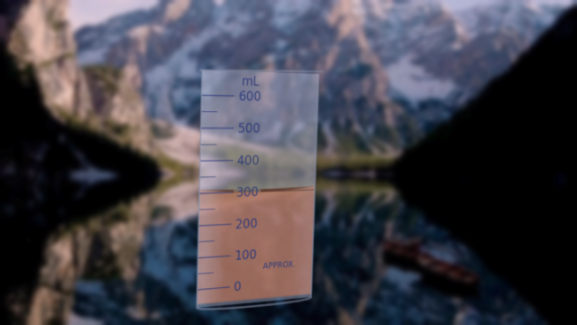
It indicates 300 mL
